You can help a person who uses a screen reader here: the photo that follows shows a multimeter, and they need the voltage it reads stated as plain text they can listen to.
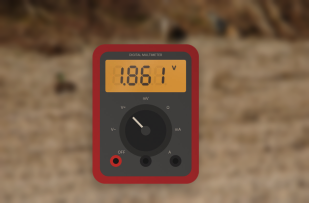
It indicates 1.861 V
